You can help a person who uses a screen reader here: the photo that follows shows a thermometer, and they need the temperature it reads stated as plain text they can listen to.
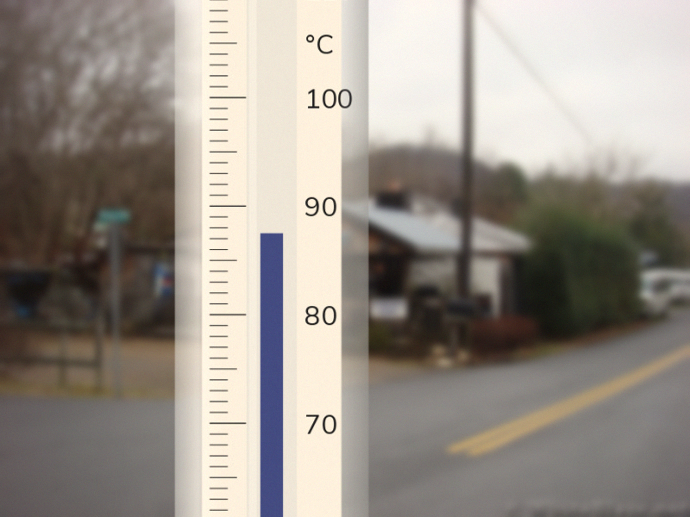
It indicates 87.5 °C
